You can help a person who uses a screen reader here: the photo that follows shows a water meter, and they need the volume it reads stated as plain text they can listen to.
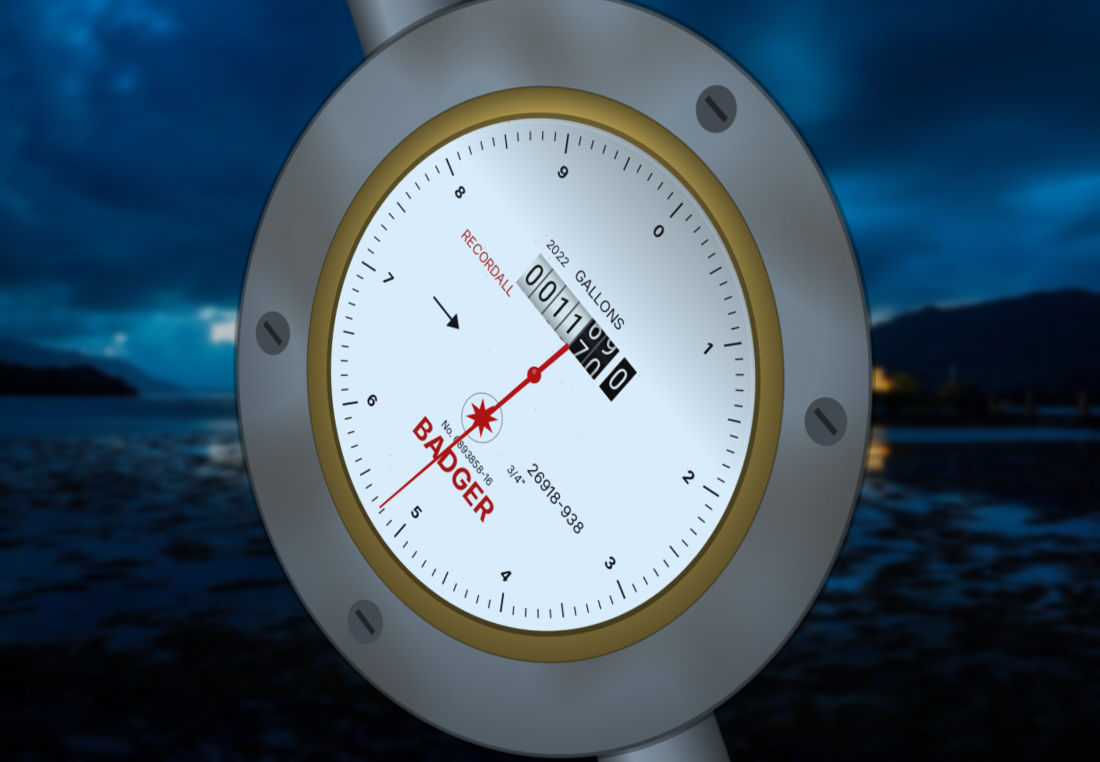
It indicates 11695.2 gal
